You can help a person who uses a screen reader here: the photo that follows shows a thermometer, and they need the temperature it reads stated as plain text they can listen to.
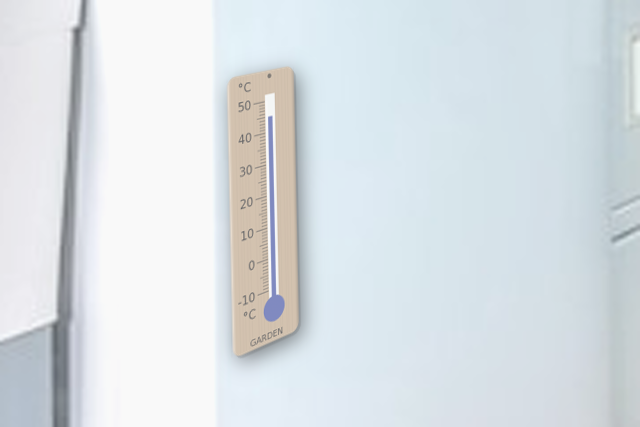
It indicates 45 °C
